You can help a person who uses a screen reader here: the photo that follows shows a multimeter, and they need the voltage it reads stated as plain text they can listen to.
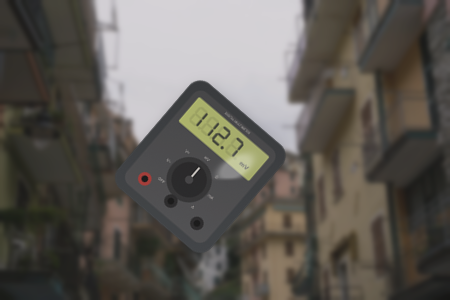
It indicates 112.7 mV
